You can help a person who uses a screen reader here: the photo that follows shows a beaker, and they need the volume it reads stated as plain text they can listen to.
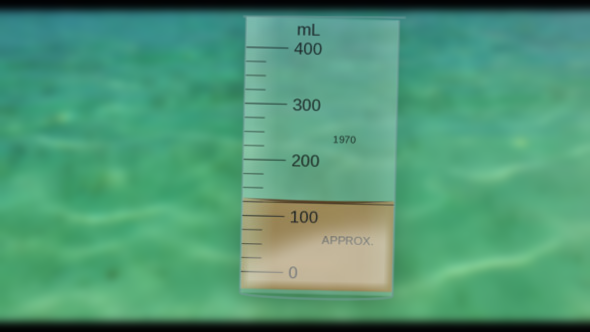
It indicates 125 mL
